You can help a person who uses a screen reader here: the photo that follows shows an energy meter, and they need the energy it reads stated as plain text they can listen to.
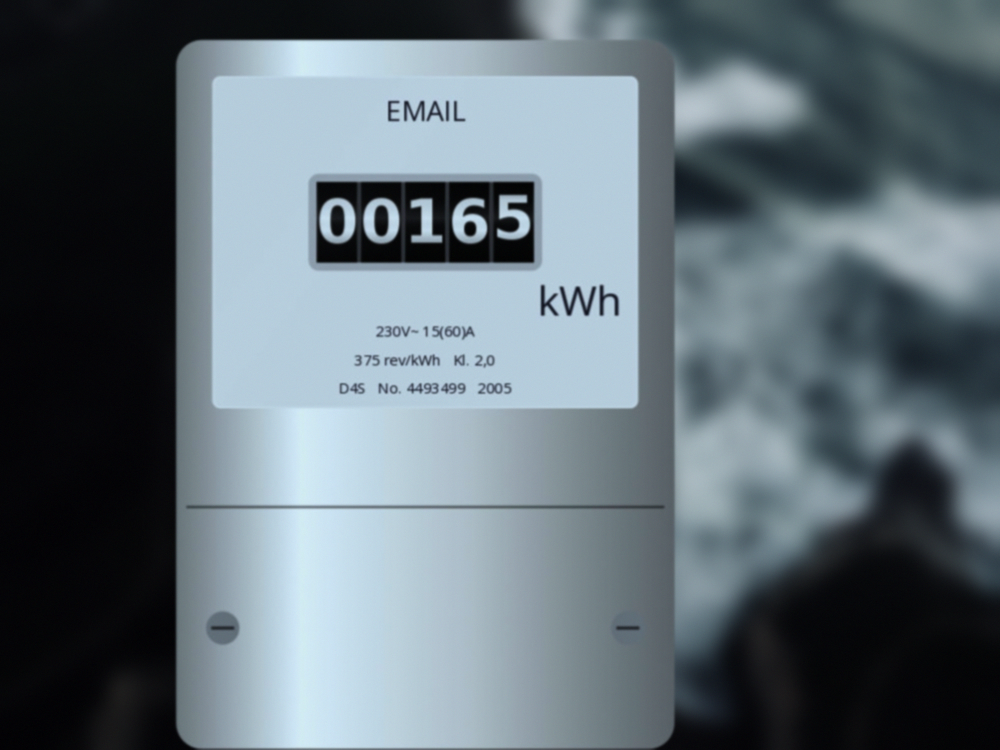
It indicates 165 kWh
